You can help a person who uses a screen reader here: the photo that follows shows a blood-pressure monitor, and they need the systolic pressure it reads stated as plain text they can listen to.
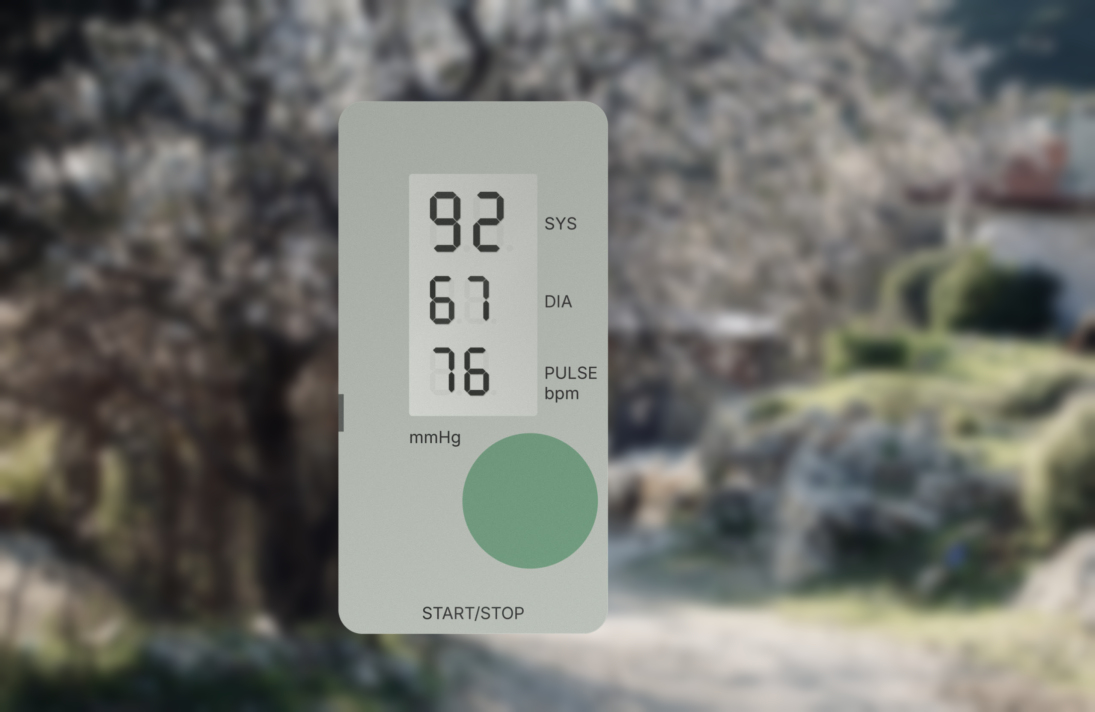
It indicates 92 mmHg
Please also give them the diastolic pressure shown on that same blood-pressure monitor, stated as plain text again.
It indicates 67 mmHg
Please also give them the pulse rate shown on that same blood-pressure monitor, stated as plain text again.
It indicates 76 bpm
